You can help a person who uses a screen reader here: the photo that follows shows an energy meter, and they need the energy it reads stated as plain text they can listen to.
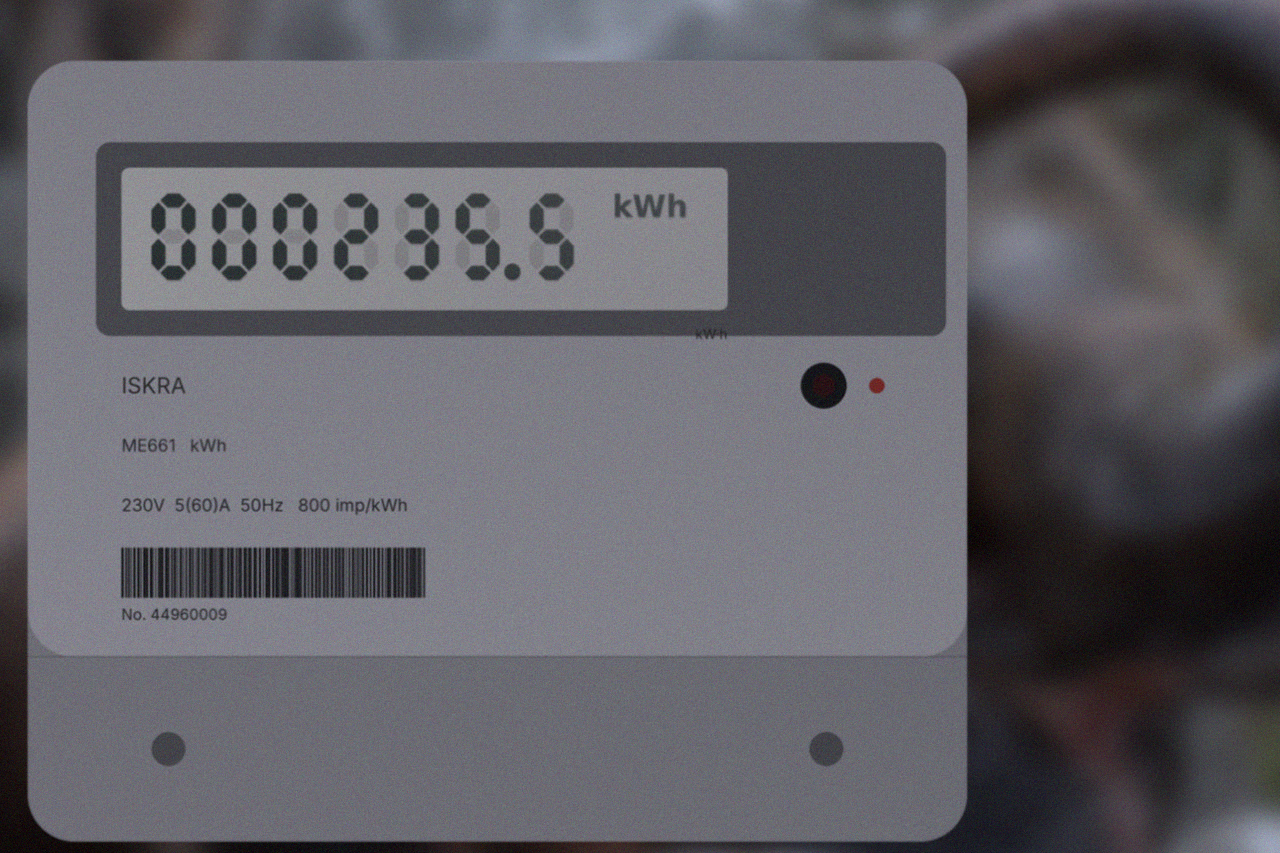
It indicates 235.5 kWh
